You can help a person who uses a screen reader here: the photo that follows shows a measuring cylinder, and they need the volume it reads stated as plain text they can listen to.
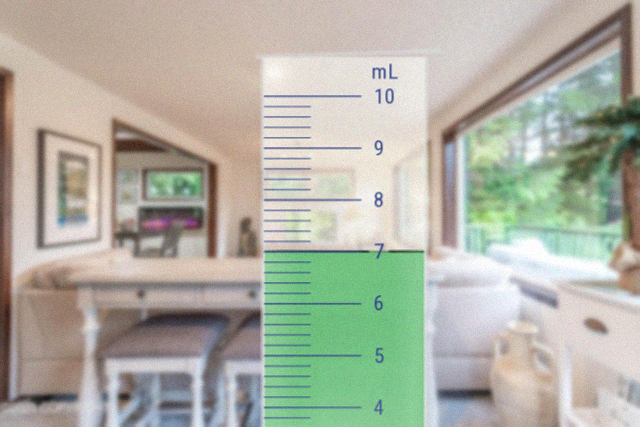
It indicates 7 mL
